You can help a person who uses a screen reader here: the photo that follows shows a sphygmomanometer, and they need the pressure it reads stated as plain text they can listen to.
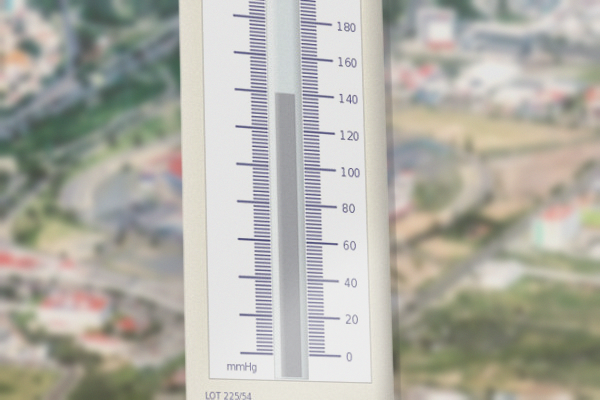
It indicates 140 mmHg
